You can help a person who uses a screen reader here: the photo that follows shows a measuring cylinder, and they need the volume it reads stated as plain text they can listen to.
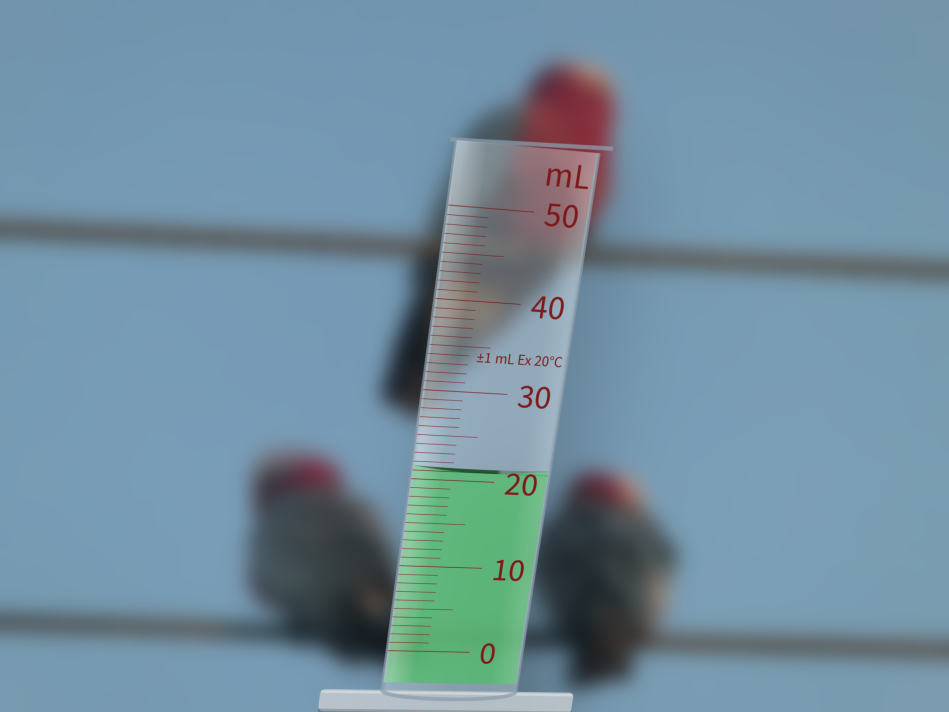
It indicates 21 mL
